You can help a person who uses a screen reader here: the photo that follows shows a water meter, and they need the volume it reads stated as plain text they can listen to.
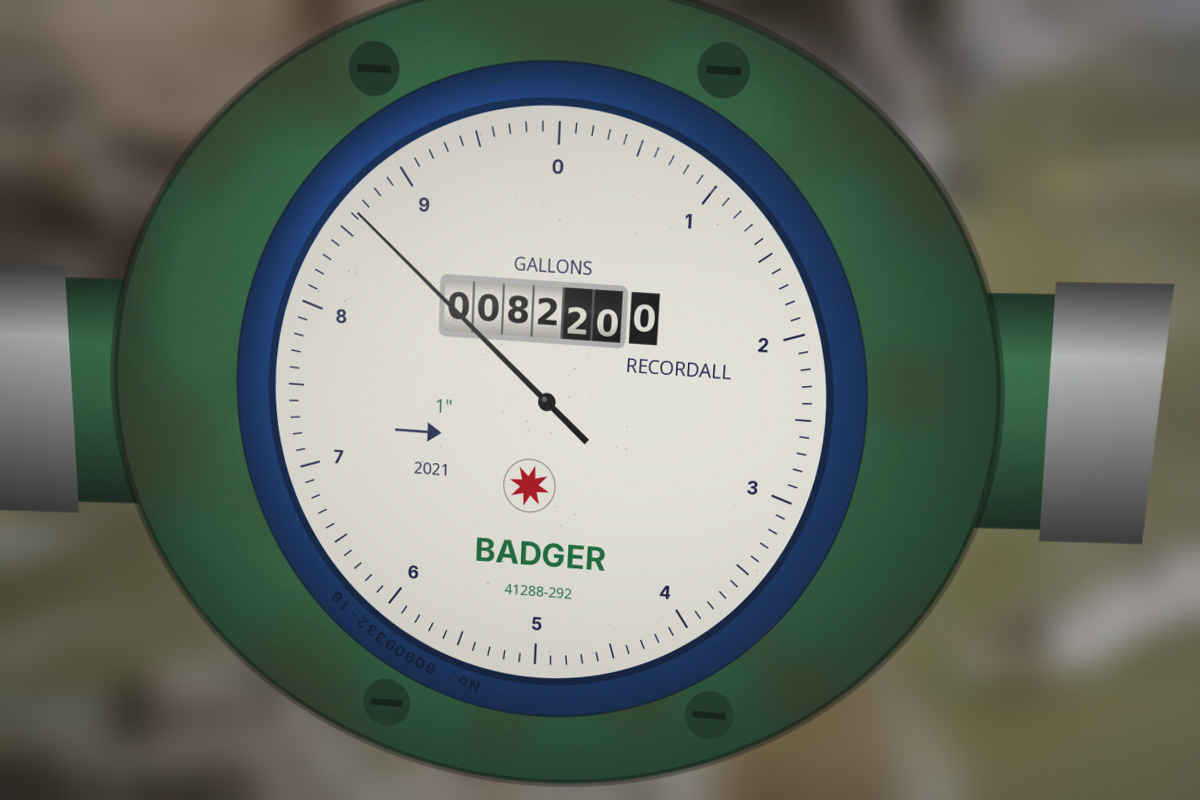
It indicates 82198.6 gal
